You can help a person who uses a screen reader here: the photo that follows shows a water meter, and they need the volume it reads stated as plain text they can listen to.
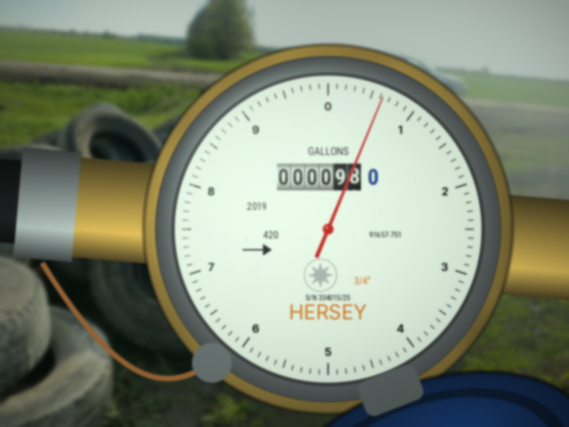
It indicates 980.6 gal
